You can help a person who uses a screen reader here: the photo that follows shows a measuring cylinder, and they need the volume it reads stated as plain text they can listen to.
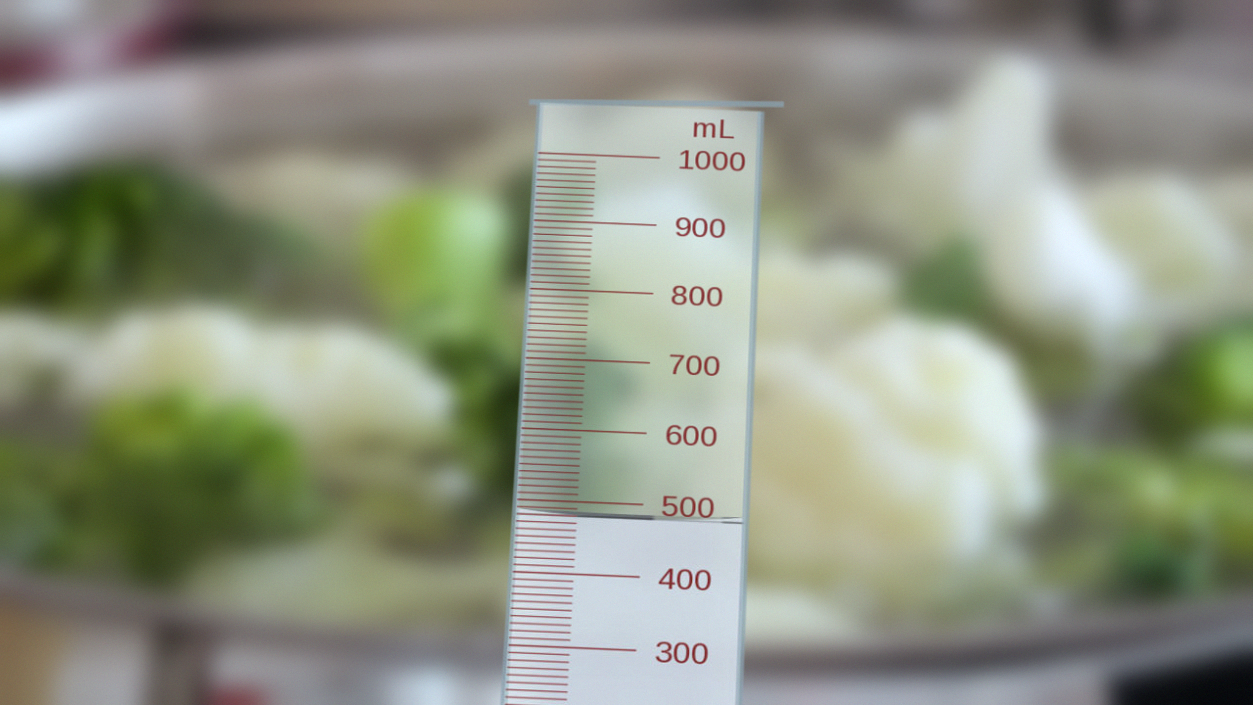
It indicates 480 mL
